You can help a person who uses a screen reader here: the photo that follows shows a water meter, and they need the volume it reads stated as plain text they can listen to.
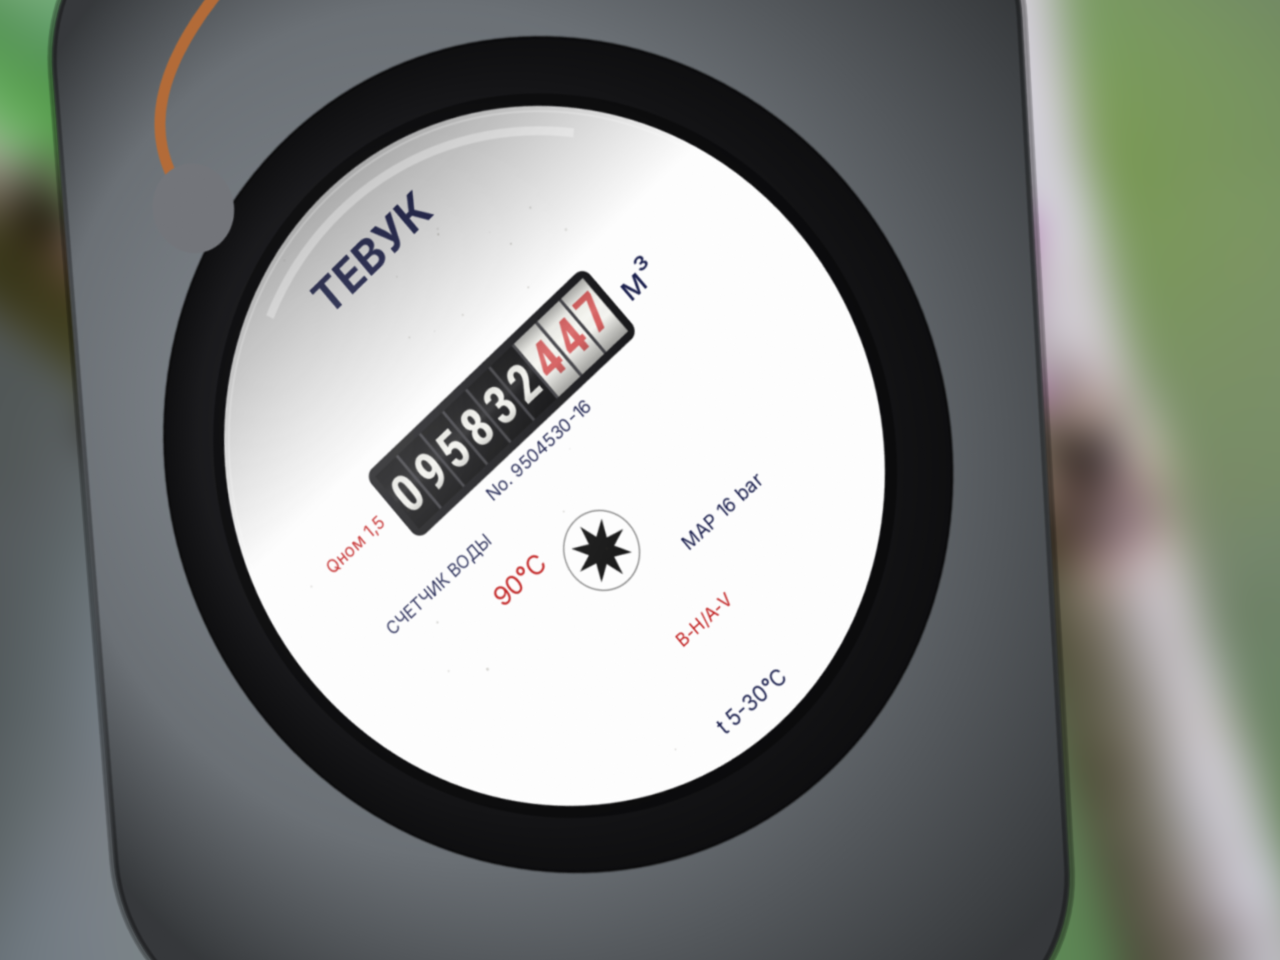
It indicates 95832.447 m³
